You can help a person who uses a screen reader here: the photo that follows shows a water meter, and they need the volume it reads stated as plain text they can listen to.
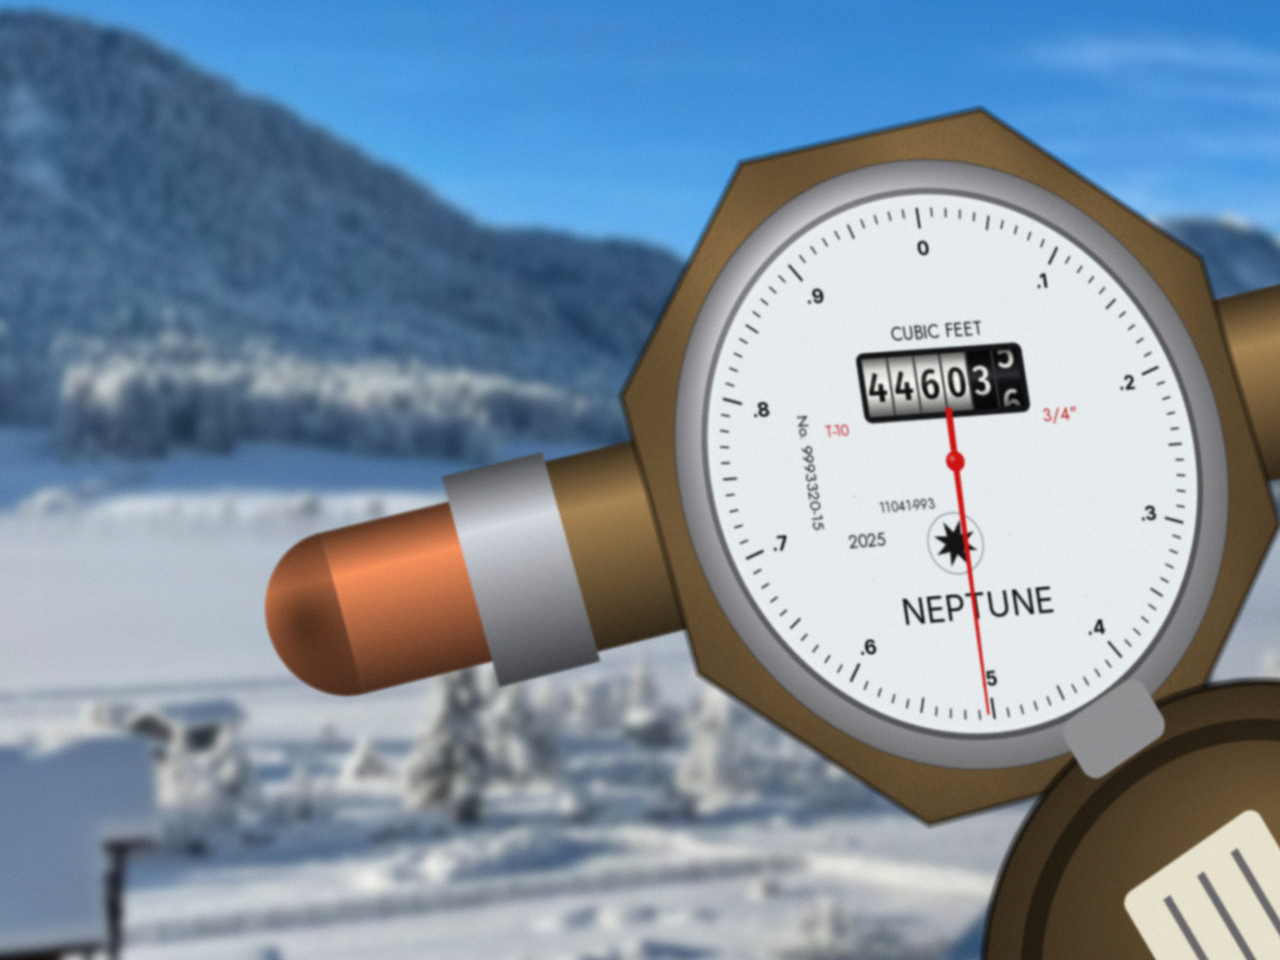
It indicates 446035.50 ft³
